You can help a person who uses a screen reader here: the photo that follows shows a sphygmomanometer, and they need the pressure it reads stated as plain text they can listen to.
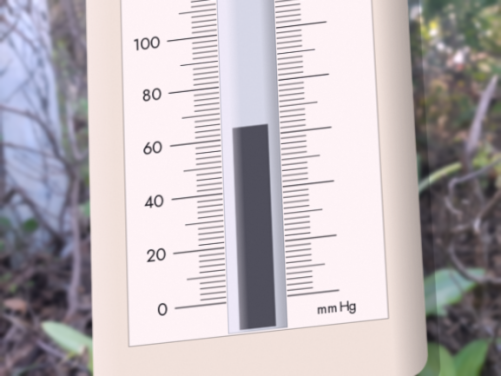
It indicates 64 mmHg
